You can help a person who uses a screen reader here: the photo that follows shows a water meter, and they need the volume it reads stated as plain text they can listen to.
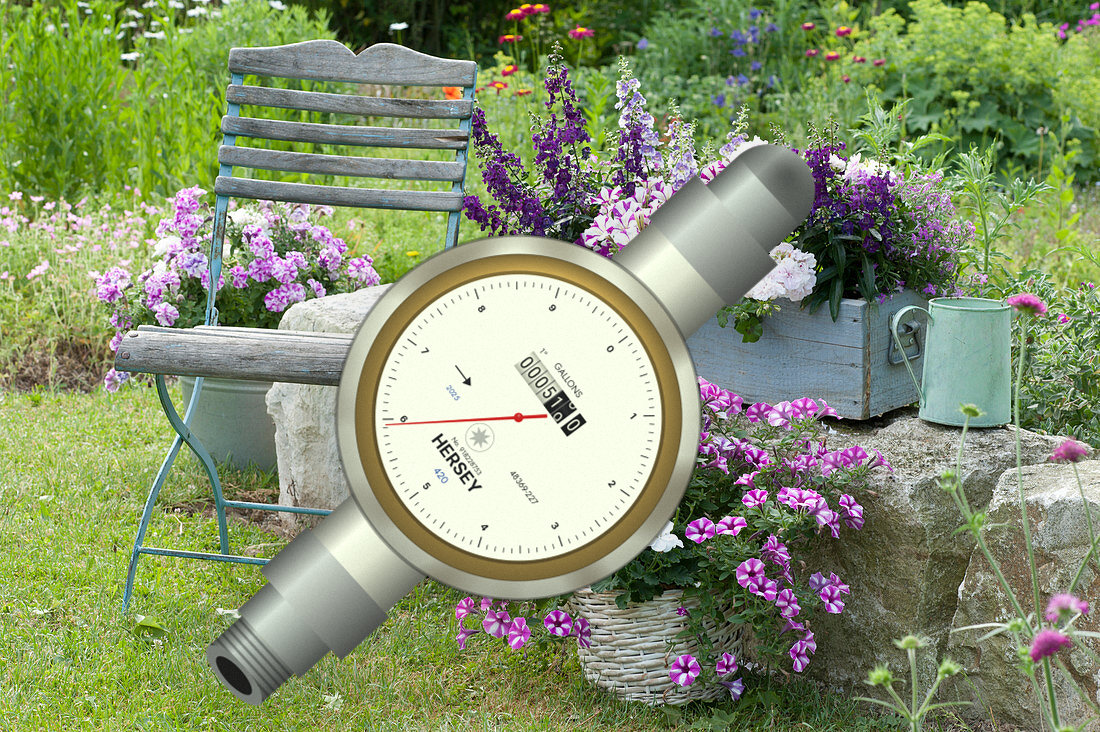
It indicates 5185.9 gal
